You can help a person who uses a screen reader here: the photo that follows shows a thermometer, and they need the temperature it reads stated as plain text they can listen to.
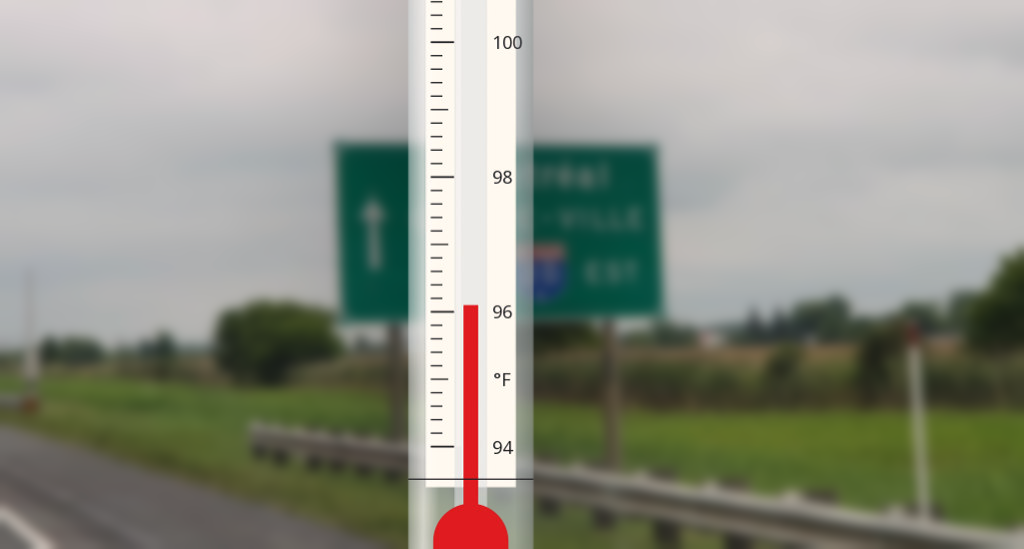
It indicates 96.1 °F
